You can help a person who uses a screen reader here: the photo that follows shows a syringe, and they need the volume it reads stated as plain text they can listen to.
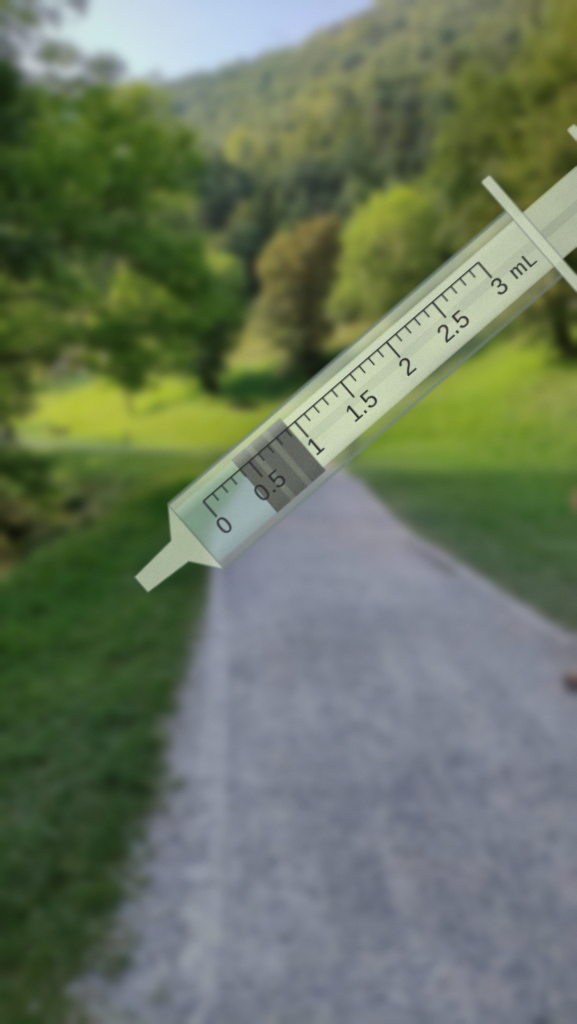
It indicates 0.4 mL
